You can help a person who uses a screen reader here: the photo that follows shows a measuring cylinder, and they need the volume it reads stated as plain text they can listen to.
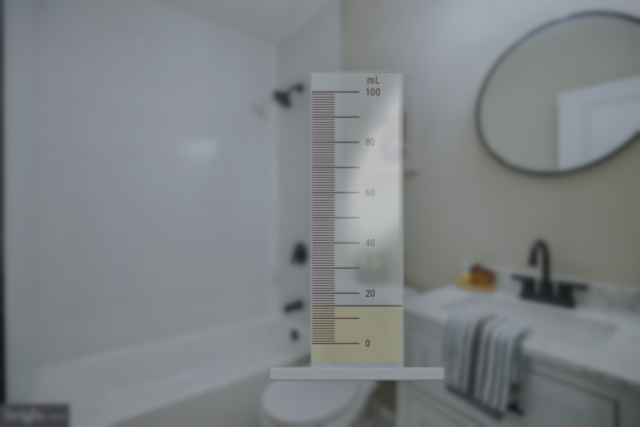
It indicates 15 mL
